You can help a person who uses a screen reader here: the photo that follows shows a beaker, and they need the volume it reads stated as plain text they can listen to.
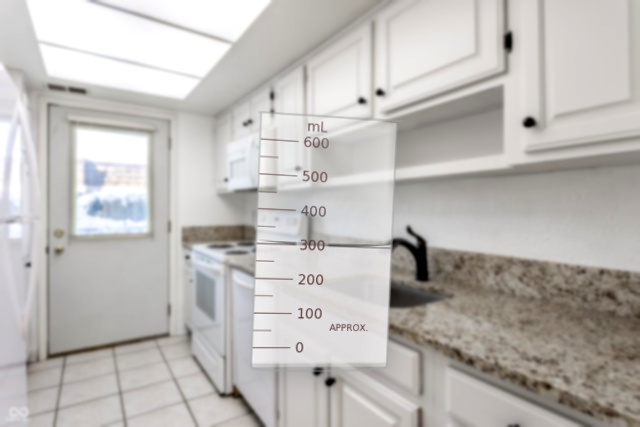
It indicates 300 mL
